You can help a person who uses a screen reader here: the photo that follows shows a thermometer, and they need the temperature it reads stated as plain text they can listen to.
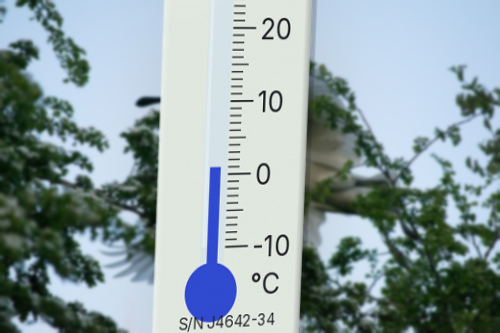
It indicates 1 °C
